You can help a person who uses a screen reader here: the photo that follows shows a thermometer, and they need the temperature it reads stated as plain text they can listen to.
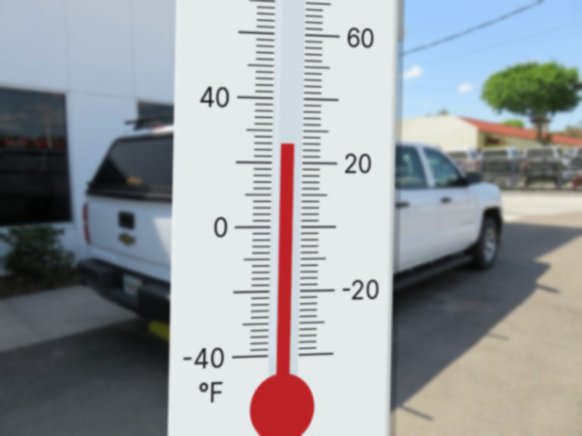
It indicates 26 °F
